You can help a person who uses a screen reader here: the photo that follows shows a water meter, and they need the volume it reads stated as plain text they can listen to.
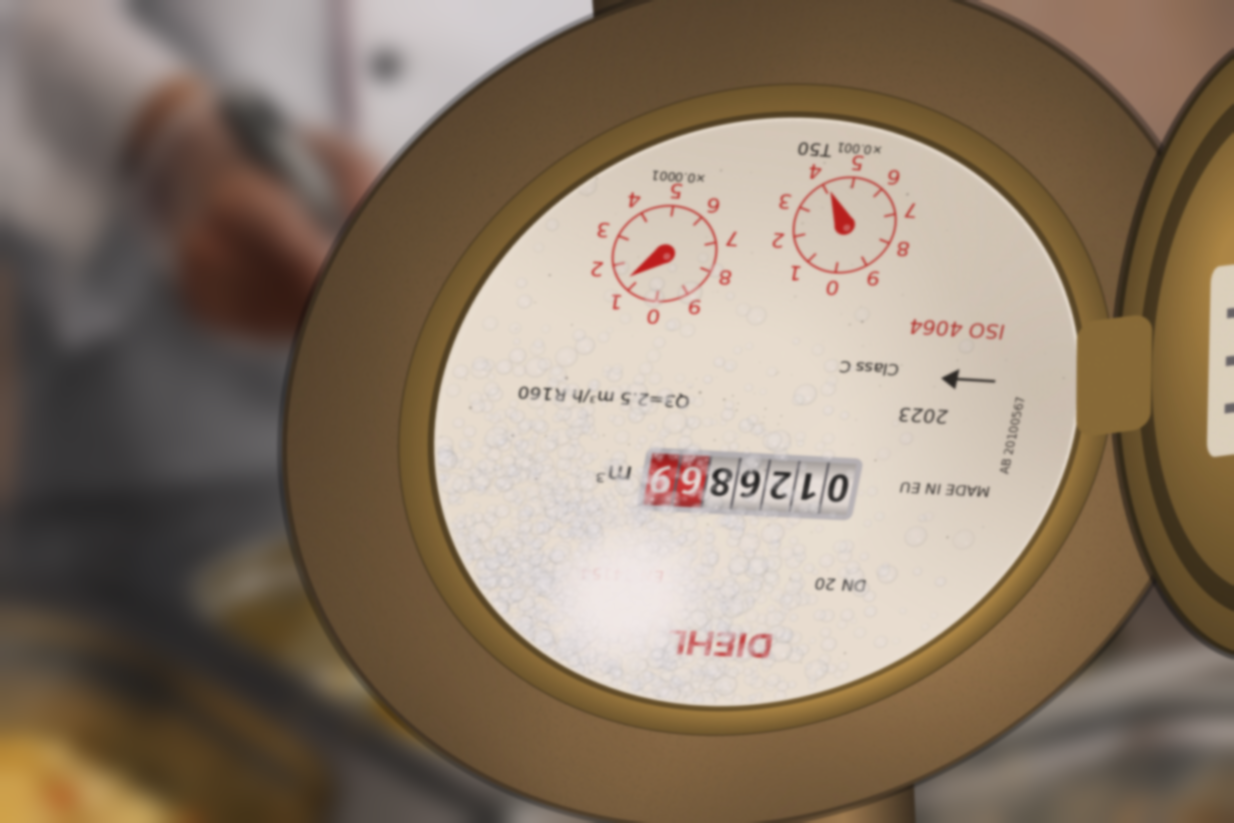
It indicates 1268.6941 m³
